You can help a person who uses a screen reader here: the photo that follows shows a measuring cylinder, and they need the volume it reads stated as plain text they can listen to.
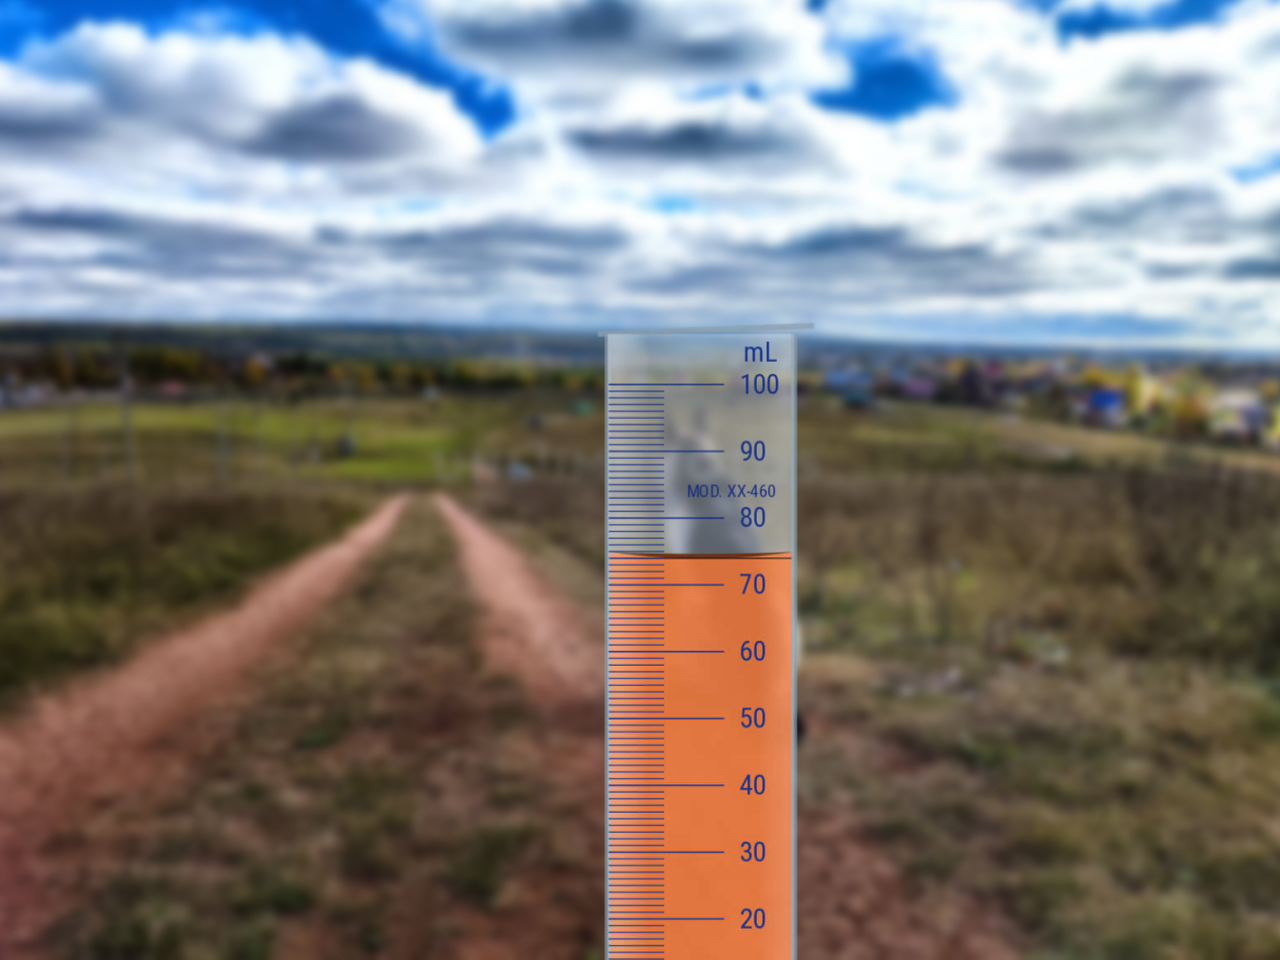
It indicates 74 mL
